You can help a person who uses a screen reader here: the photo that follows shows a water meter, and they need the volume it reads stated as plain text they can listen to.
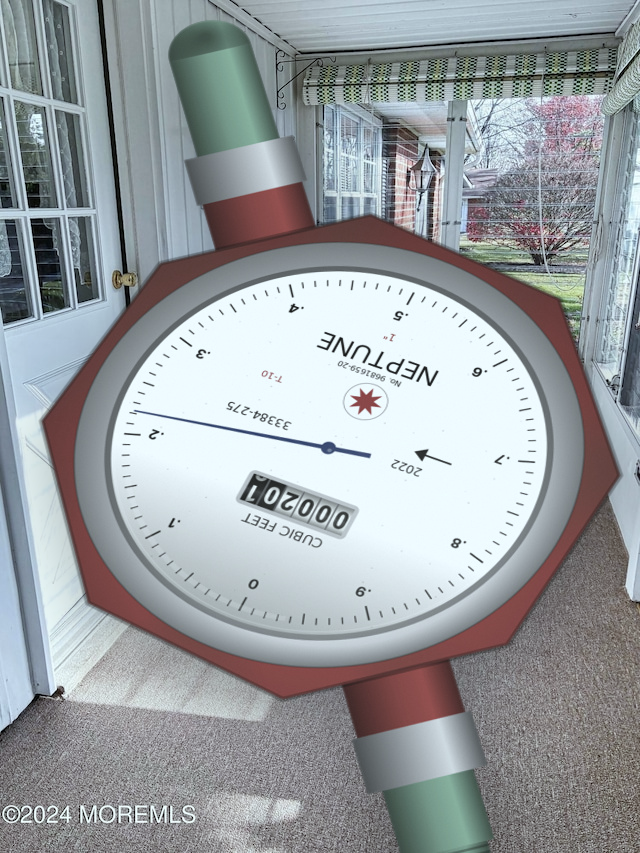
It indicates 201.22 ft³
